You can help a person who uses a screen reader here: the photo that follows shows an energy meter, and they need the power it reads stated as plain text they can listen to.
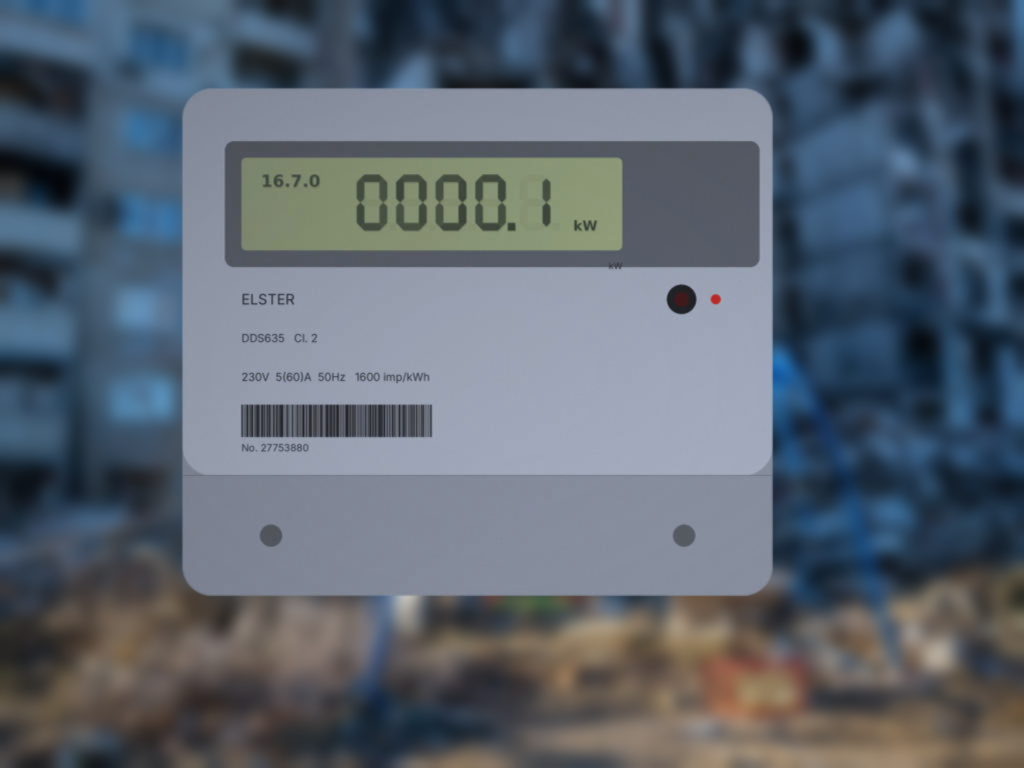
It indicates 0.1 kW
